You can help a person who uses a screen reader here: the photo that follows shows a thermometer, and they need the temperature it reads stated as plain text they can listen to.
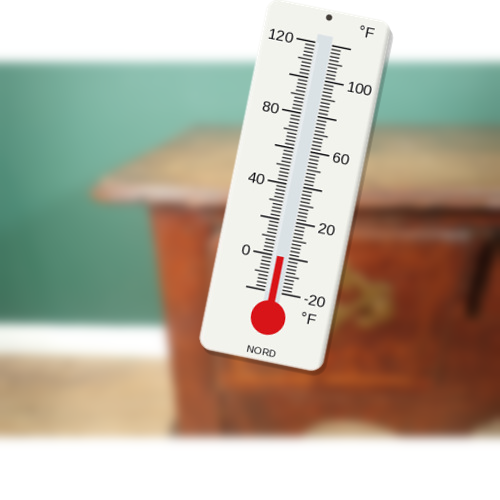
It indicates 0 °F
